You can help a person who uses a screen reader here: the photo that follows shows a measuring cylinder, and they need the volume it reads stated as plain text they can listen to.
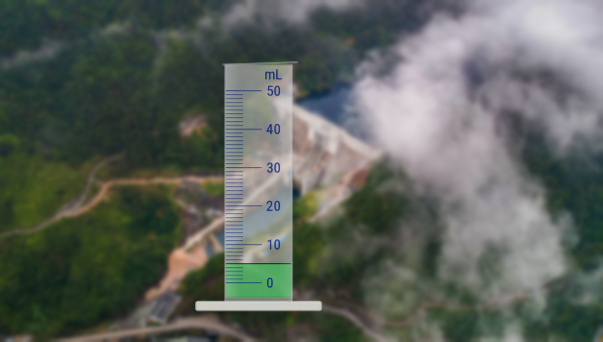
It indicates 5 mL
